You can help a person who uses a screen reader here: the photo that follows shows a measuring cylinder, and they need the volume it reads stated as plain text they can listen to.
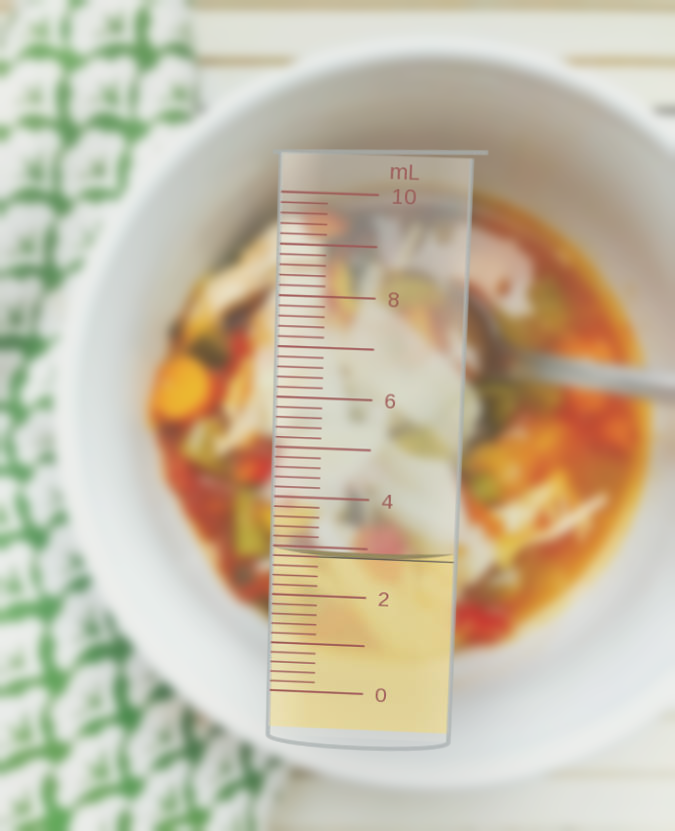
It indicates 2.8 mL
